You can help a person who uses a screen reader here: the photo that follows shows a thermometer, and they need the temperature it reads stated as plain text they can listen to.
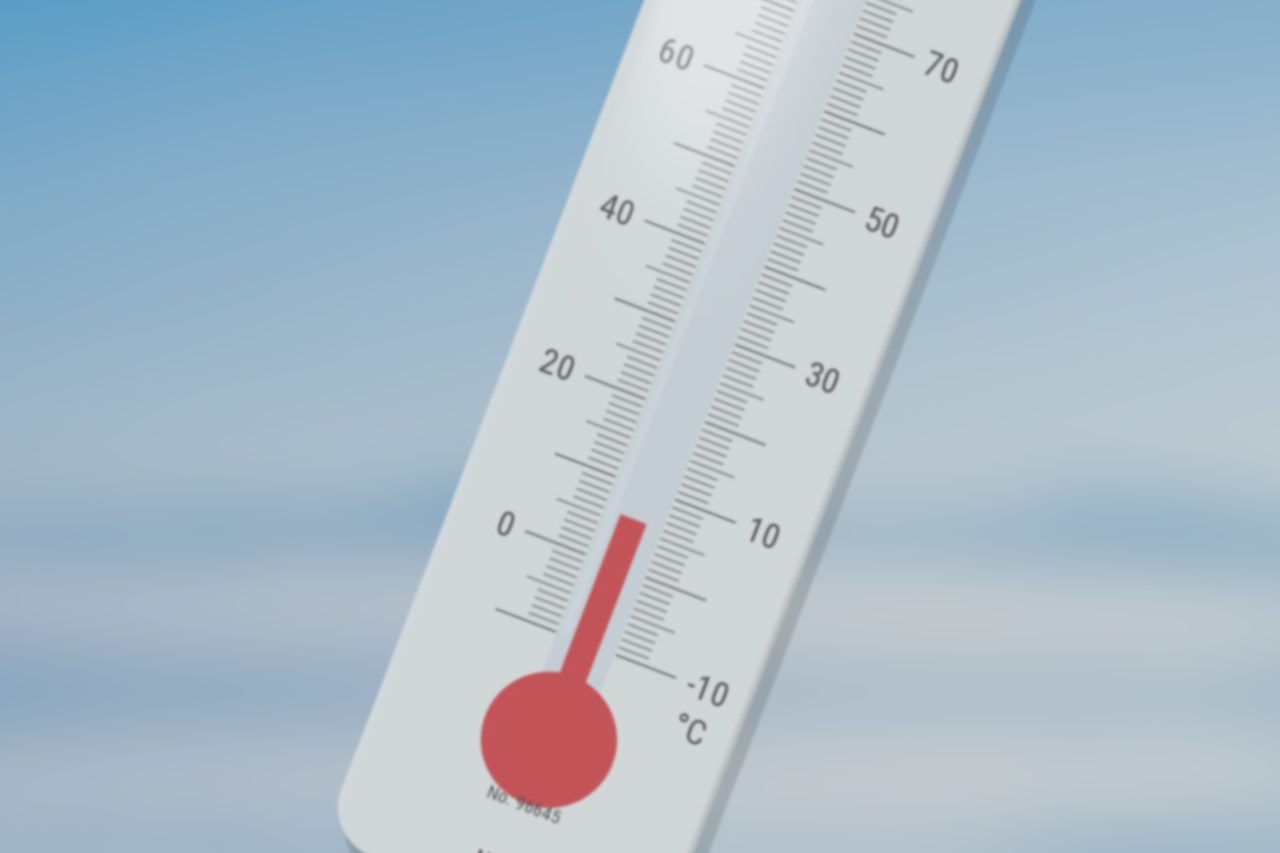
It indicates 6 °C
